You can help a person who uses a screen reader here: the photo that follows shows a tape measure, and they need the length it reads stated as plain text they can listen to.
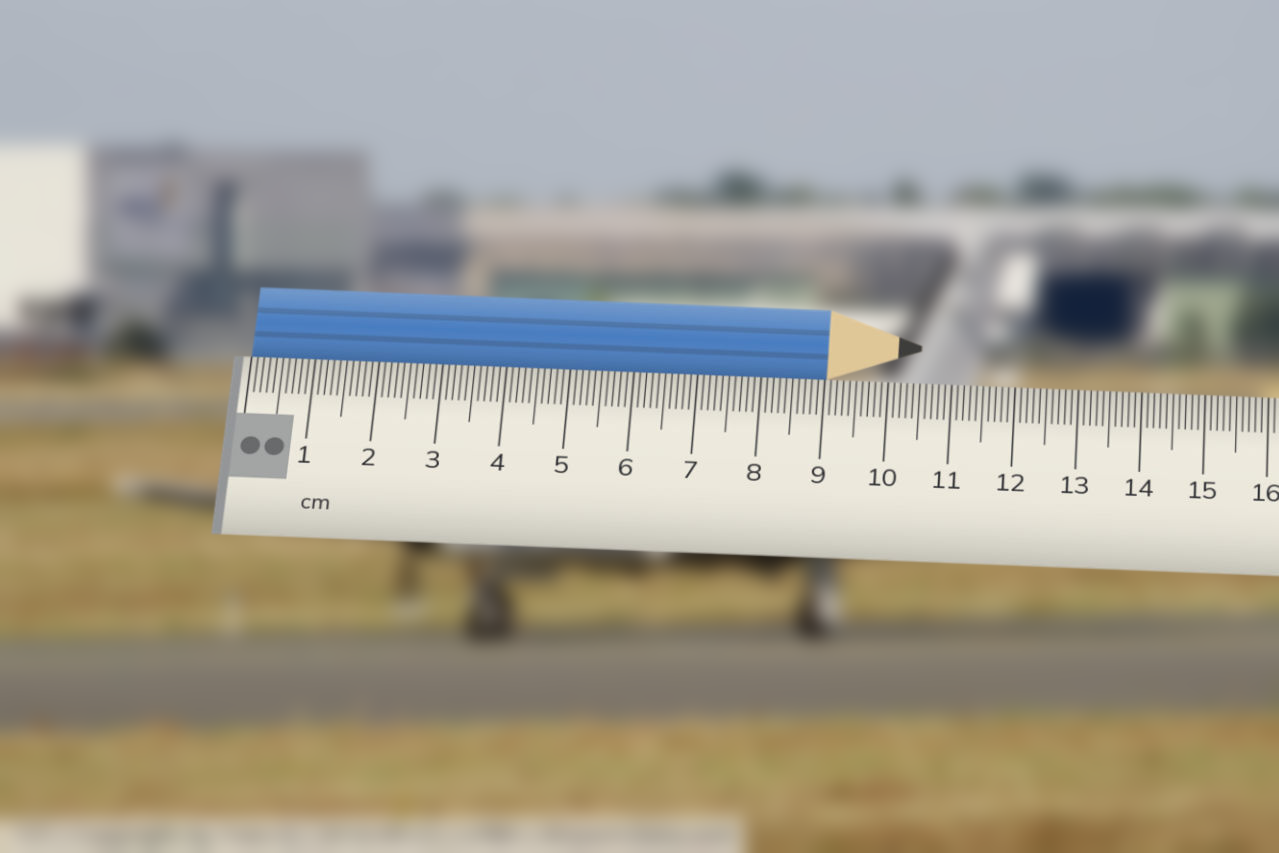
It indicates 10.5 cm
